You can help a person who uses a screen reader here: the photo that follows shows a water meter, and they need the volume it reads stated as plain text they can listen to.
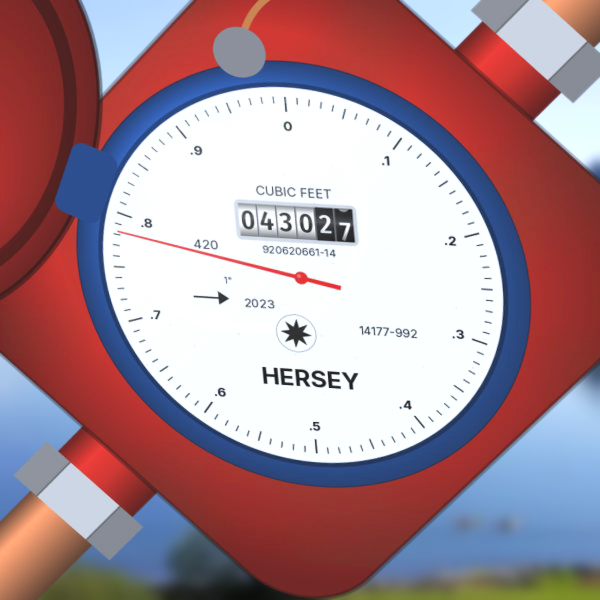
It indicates 43026.78 ft³
